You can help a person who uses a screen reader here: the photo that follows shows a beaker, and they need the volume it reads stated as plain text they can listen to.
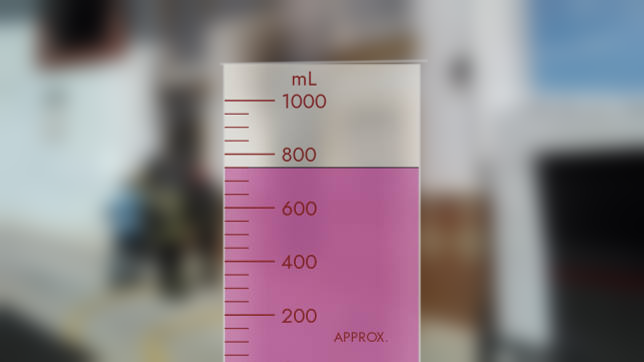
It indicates 750 mL
